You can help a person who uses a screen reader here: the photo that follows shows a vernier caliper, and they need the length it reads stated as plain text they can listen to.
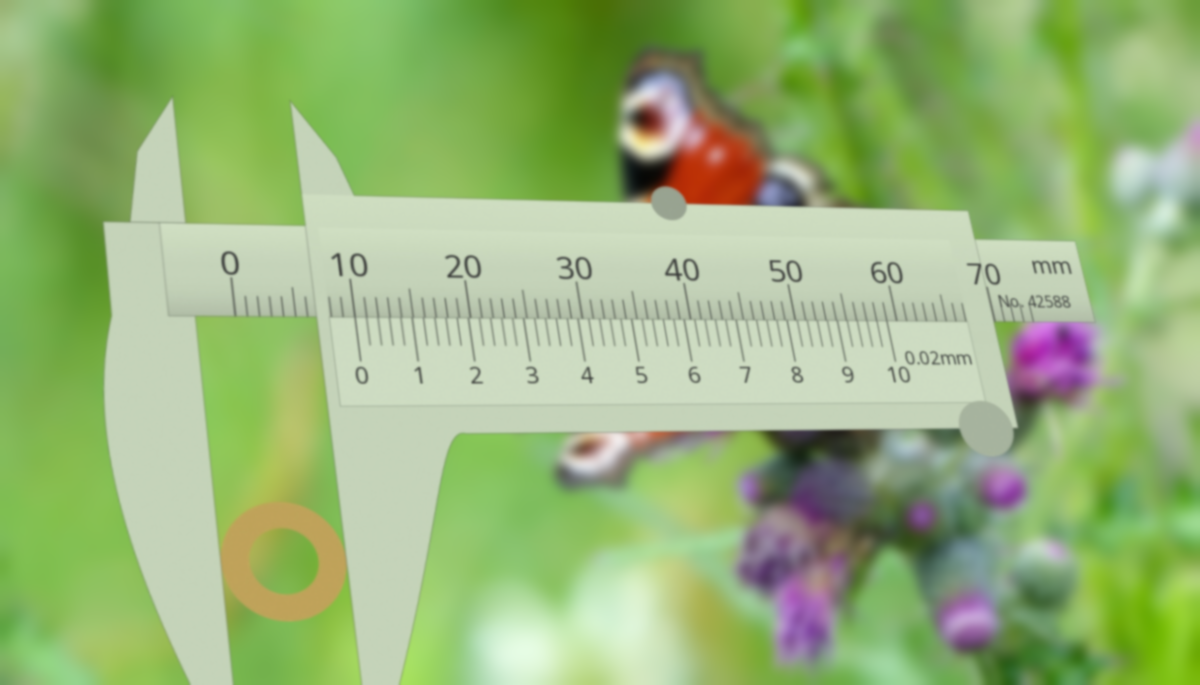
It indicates 10.0 mm
